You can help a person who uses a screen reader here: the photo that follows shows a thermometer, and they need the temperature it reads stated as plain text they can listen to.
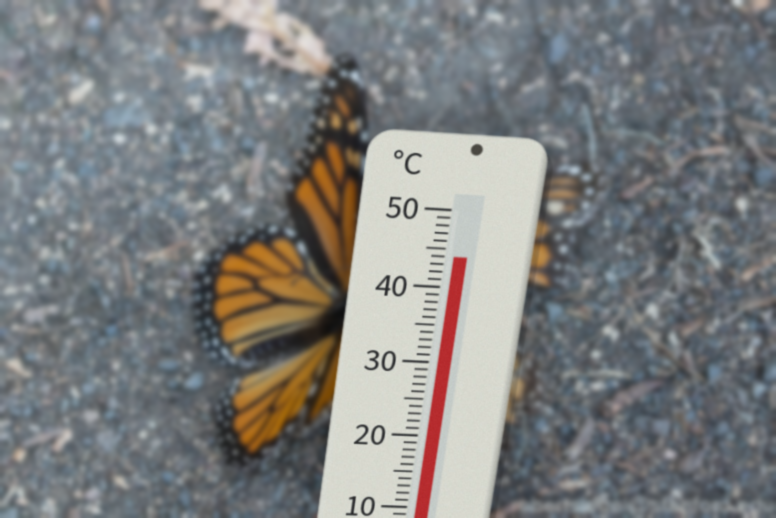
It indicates 44 °C
